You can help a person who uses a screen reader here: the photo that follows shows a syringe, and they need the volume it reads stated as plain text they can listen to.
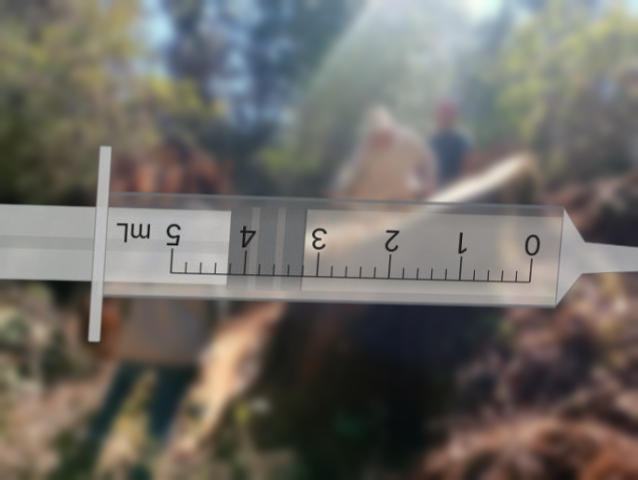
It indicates 3.2 mL
